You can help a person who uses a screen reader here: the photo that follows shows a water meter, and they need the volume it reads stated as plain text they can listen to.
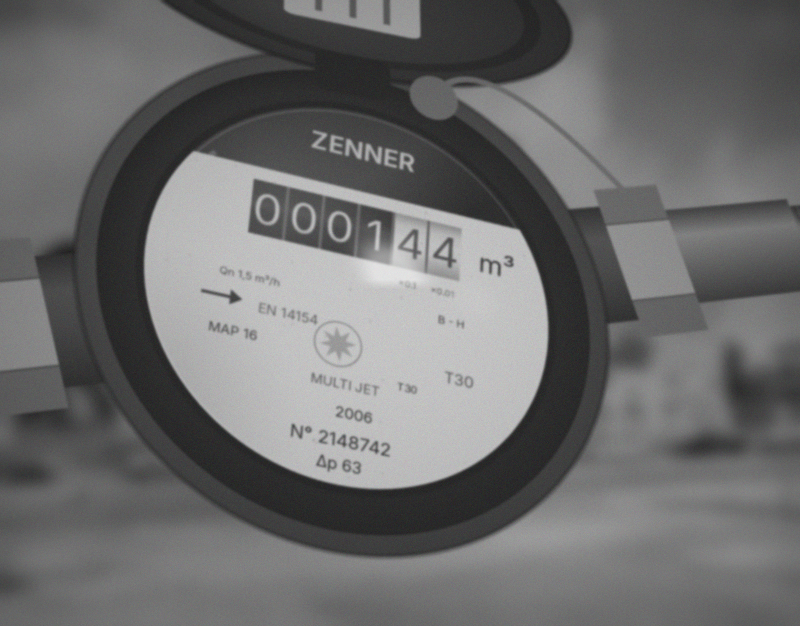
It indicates 1.44 m³
